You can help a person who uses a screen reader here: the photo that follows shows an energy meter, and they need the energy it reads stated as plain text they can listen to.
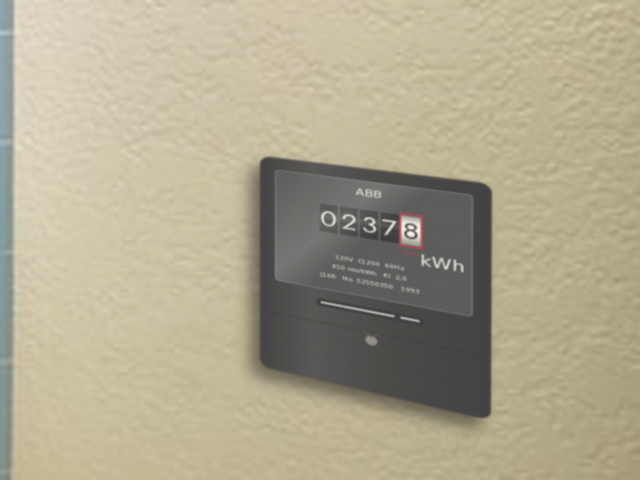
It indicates 237.8 kWh
